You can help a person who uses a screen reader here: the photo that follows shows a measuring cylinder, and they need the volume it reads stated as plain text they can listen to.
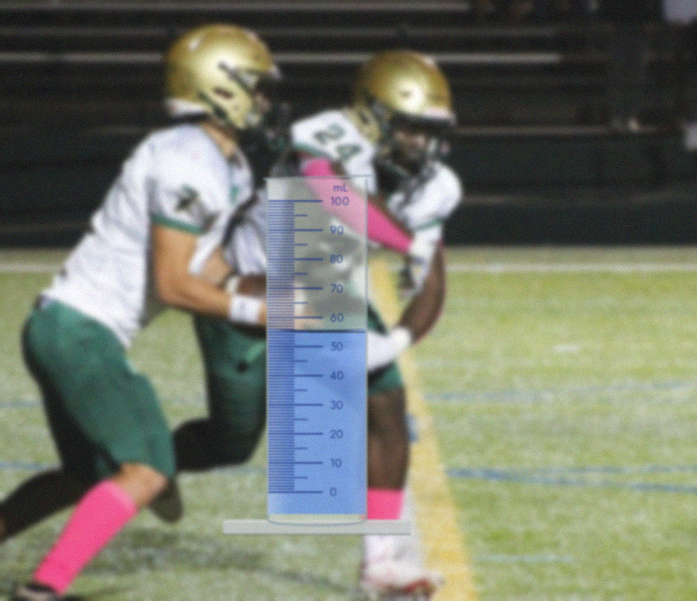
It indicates 55 mL
